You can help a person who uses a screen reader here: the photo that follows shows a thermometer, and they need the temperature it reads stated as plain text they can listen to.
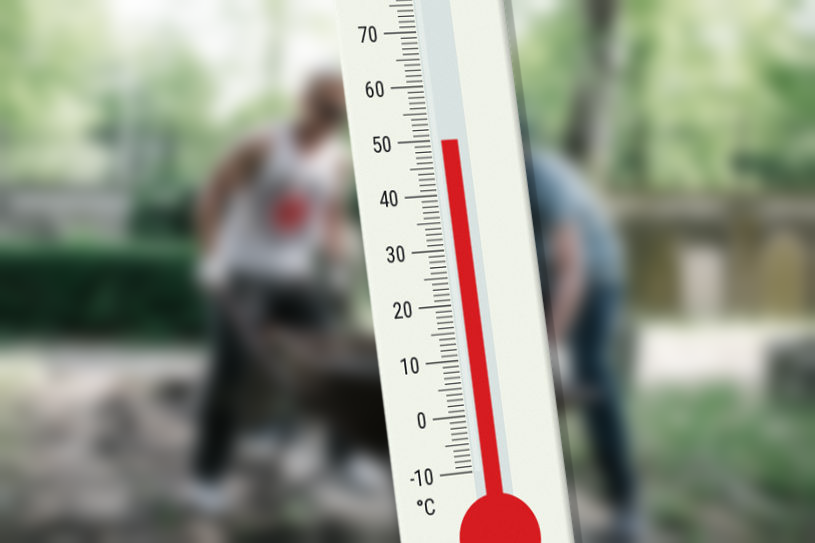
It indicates 50 °C
